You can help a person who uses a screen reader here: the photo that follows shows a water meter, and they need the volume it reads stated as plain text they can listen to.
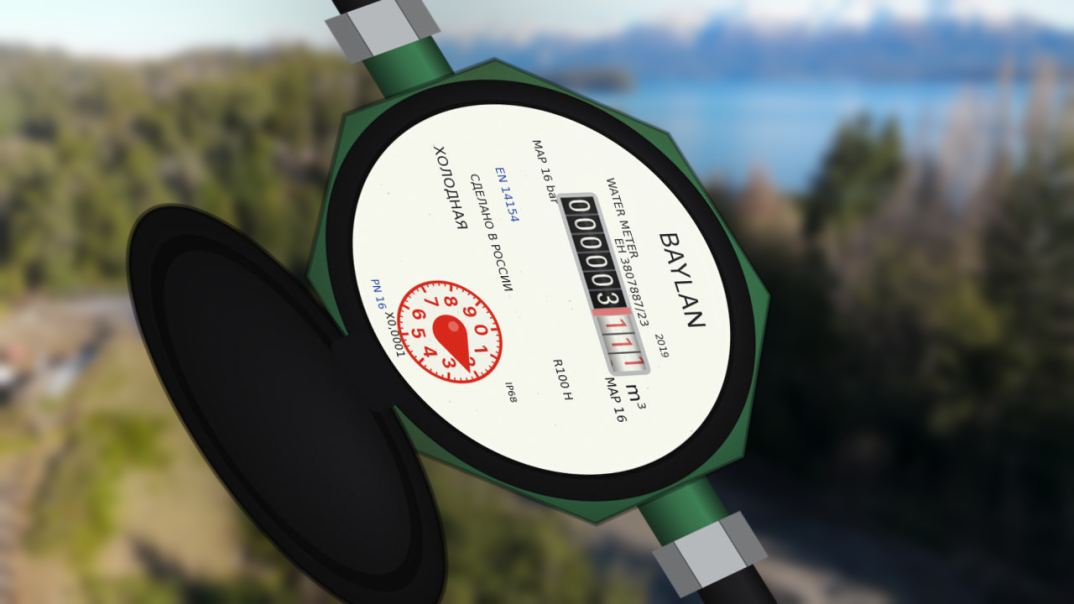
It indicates 3.1112 m³
